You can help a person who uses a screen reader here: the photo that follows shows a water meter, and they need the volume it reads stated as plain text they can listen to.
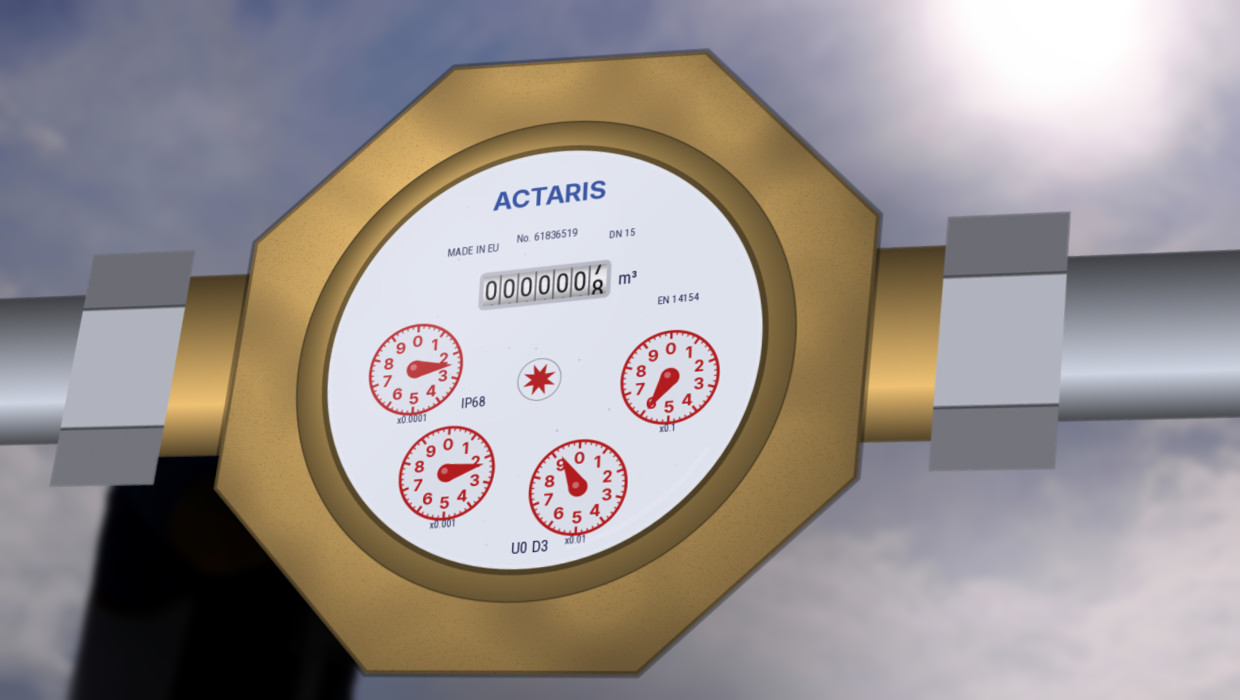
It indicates 7.5922 m³
